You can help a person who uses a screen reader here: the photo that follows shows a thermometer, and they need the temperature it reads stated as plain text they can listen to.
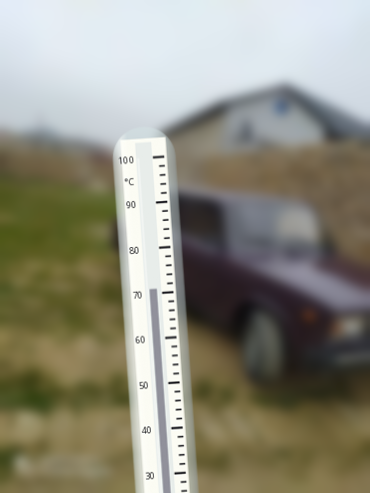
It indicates 71 °C
